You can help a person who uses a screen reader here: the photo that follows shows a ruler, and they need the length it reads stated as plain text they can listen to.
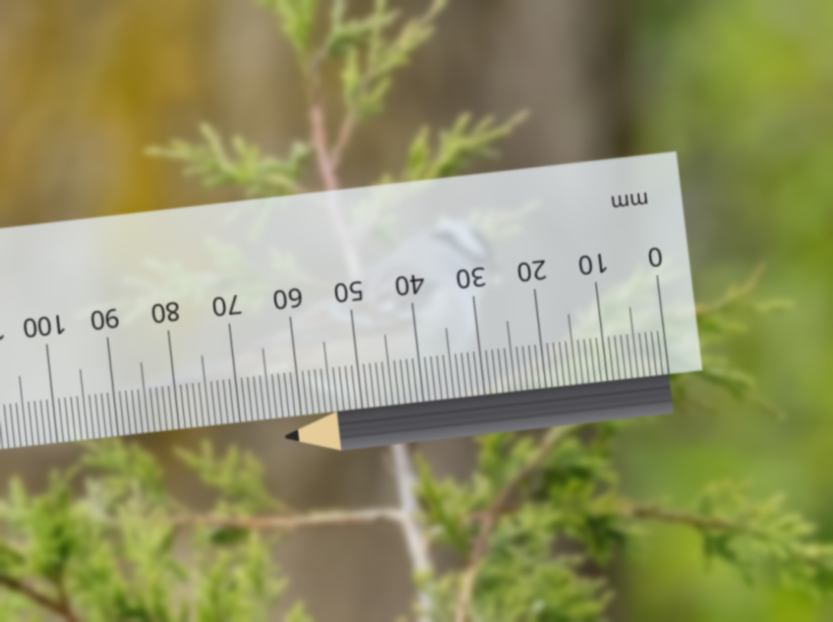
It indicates 63 mm
